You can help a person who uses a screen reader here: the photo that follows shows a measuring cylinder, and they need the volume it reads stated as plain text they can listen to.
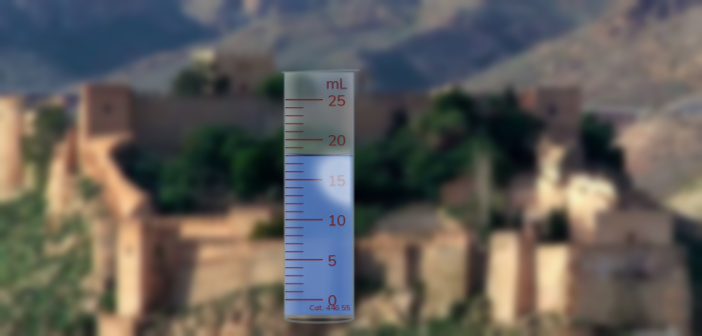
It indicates 18 mL
